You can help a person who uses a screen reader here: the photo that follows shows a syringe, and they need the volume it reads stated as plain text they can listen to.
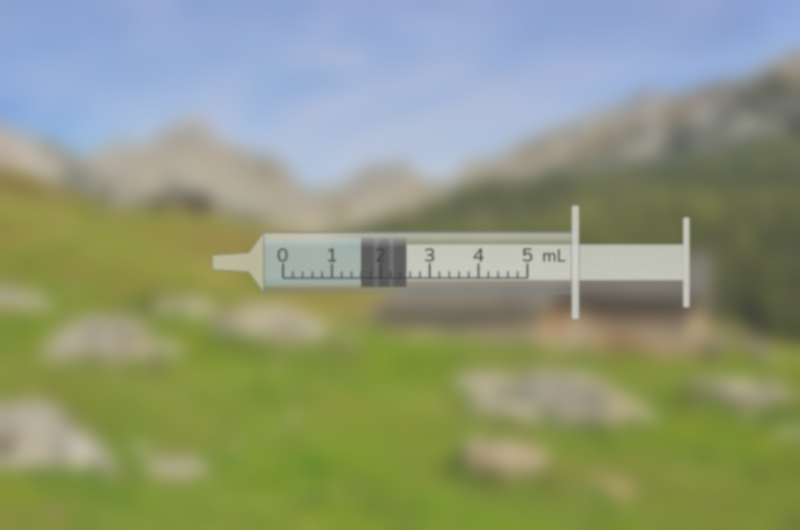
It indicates 1.6 mL
